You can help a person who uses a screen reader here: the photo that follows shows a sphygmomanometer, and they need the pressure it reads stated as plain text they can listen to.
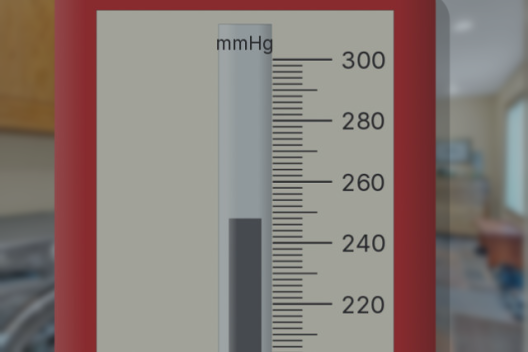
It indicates 248 mmHg
